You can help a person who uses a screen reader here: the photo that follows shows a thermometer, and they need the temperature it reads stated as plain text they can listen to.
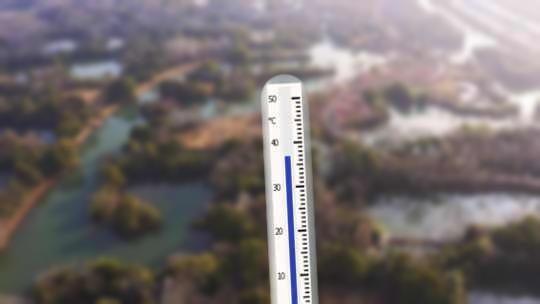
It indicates 37 °C
